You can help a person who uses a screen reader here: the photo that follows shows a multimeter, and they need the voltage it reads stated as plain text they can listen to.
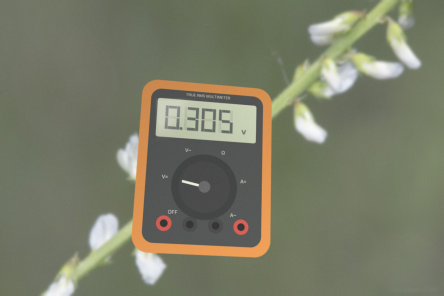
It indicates 0.305 V
